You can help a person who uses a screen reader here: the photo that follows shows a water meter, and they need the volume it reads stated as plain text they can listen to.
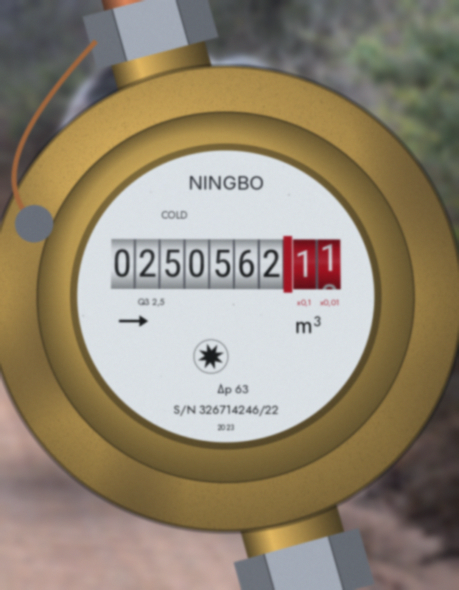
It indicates 250562.11 m³
